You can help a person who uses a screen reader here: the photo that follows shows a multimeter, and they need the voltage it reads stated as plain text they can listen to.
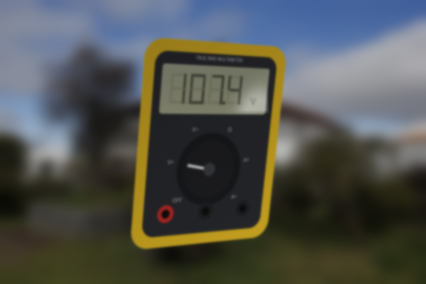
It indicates 107.4 V
